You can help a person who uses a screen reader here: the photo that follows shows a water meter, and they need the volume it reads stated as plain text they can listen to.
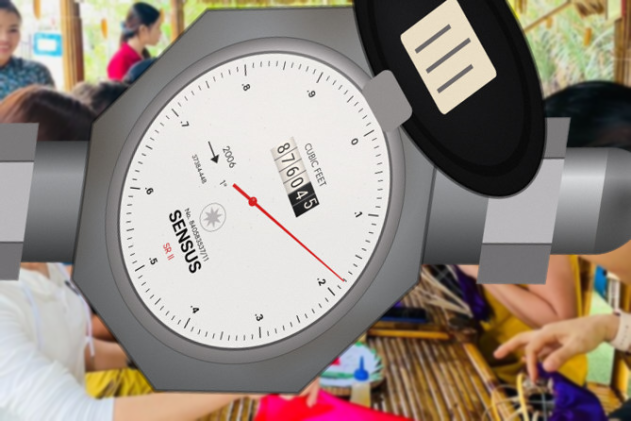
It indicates 876045.18 ft³
